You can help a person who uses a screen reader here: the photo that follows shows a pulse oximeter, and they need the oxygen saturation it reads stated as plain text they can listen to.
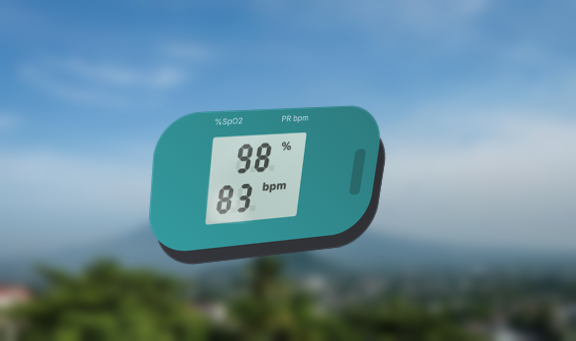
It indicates 98 %
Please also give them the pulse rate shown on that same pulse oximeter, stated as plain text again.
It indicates 83 bpm
